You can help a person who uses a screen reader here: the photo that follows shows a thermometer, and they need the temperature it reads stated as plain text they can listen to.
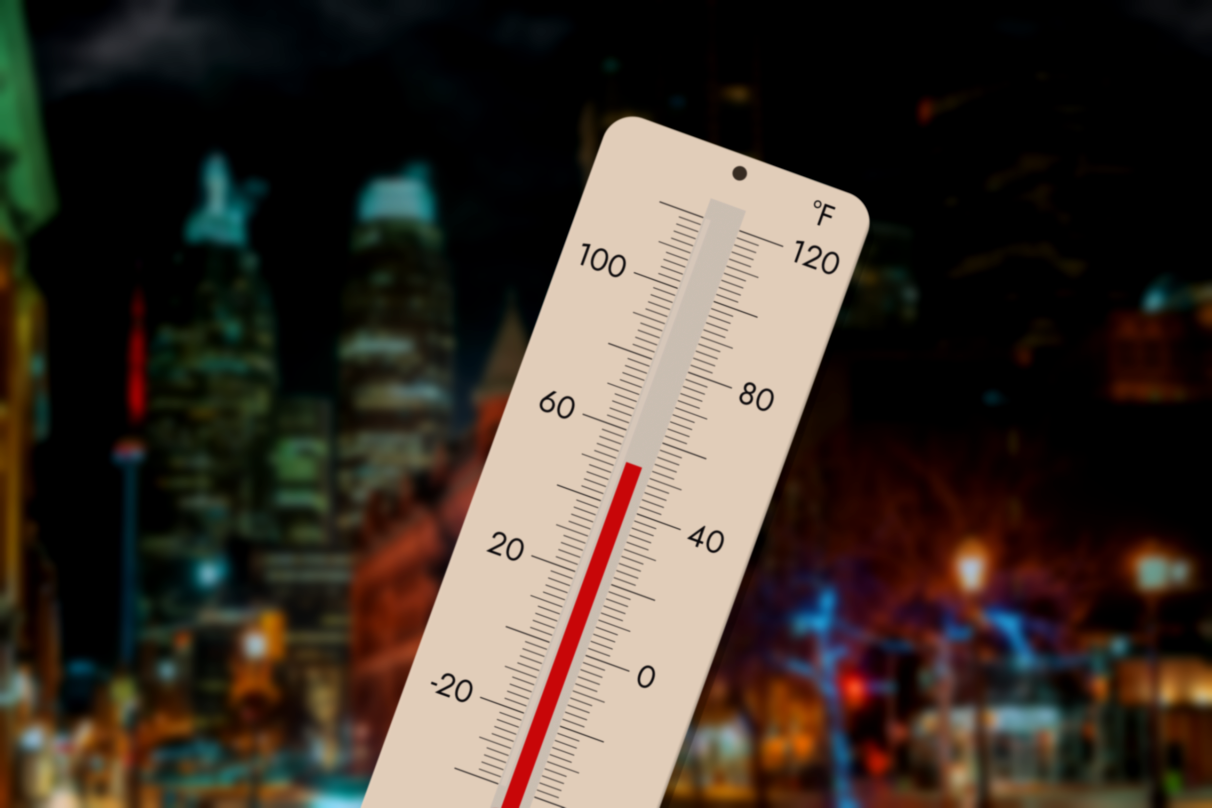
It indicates 52 °F
